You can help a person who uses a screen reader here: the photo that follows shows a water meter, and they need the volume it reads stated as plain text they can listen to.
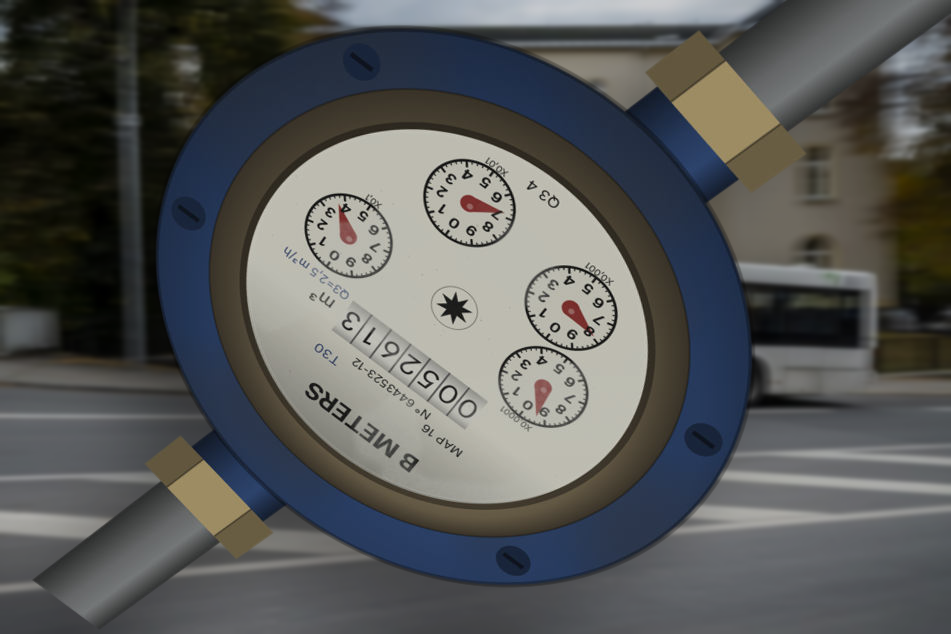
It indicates 52613.3679 m³
